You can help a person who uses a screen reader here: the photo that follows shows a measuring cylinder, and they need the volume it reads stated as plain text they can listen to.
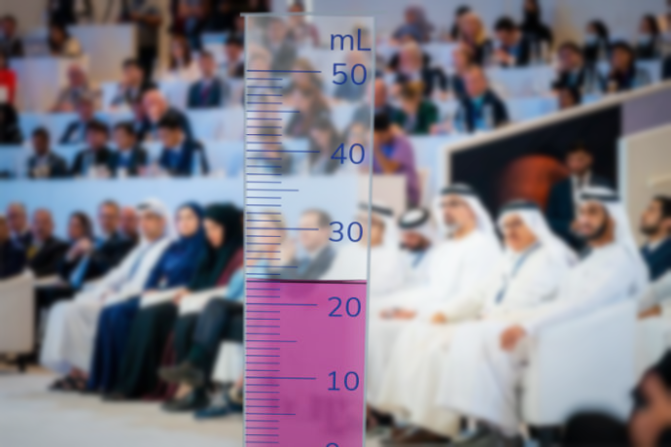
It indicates 23 mL
